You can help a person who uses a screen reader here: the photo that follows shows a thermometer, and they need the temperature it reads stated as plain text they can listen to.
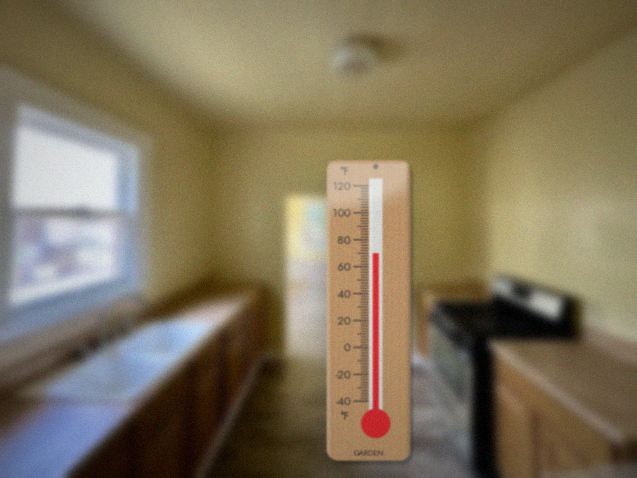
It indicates 70 °F
